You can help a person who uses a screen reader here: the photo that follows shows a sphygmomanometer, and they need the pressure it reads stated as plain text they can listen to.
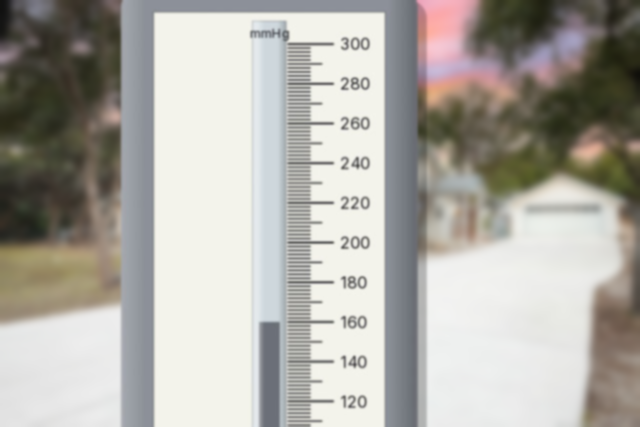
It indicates 160 mmHg
